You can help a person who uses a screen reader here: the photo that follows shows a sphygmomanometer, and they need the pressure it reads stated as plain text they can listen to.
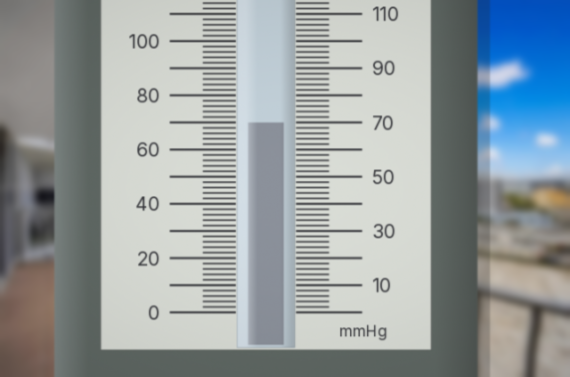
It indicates 70 mmHg
